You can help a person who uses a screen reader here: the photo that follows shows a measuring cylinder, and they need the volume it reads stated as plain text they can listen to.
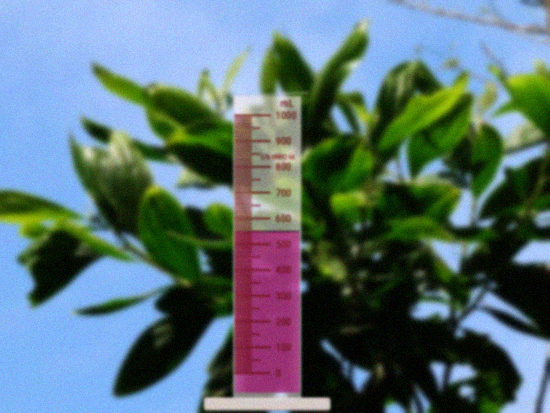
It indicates 550 mL
